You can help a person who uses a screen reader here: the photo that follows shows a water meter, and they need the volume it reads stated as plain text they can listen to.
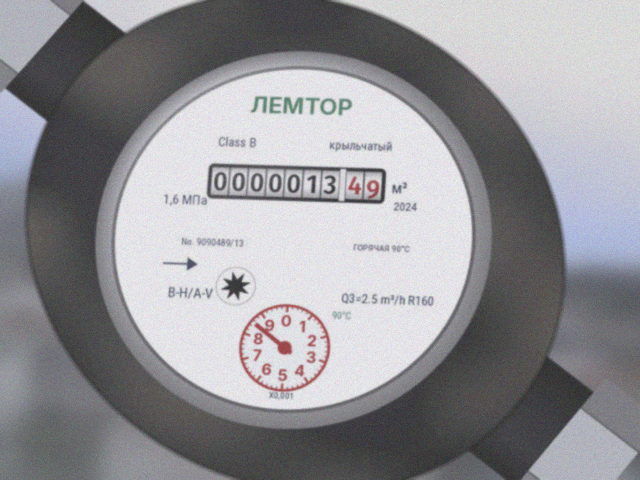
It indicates 13.488 m³
